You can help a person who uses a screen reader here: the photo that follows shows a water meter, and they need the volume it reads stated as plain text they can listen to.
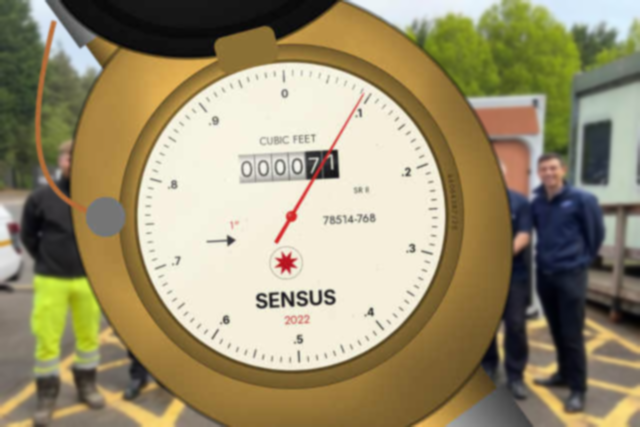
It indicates 71.09 ft³
